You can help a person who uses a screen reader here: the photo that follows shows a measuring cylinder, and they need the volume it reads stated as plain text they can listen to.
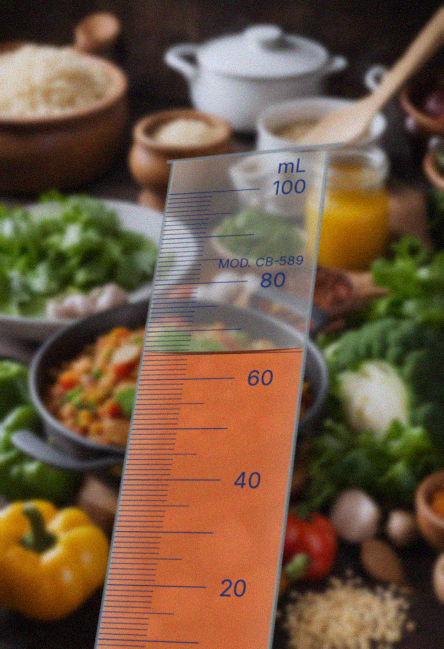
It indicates 65 mL
